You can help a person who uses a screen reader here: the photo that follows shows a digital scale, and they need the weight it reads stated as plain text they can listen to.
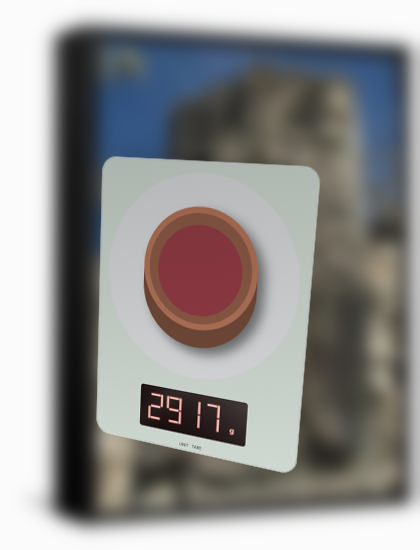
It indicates 2917 g
